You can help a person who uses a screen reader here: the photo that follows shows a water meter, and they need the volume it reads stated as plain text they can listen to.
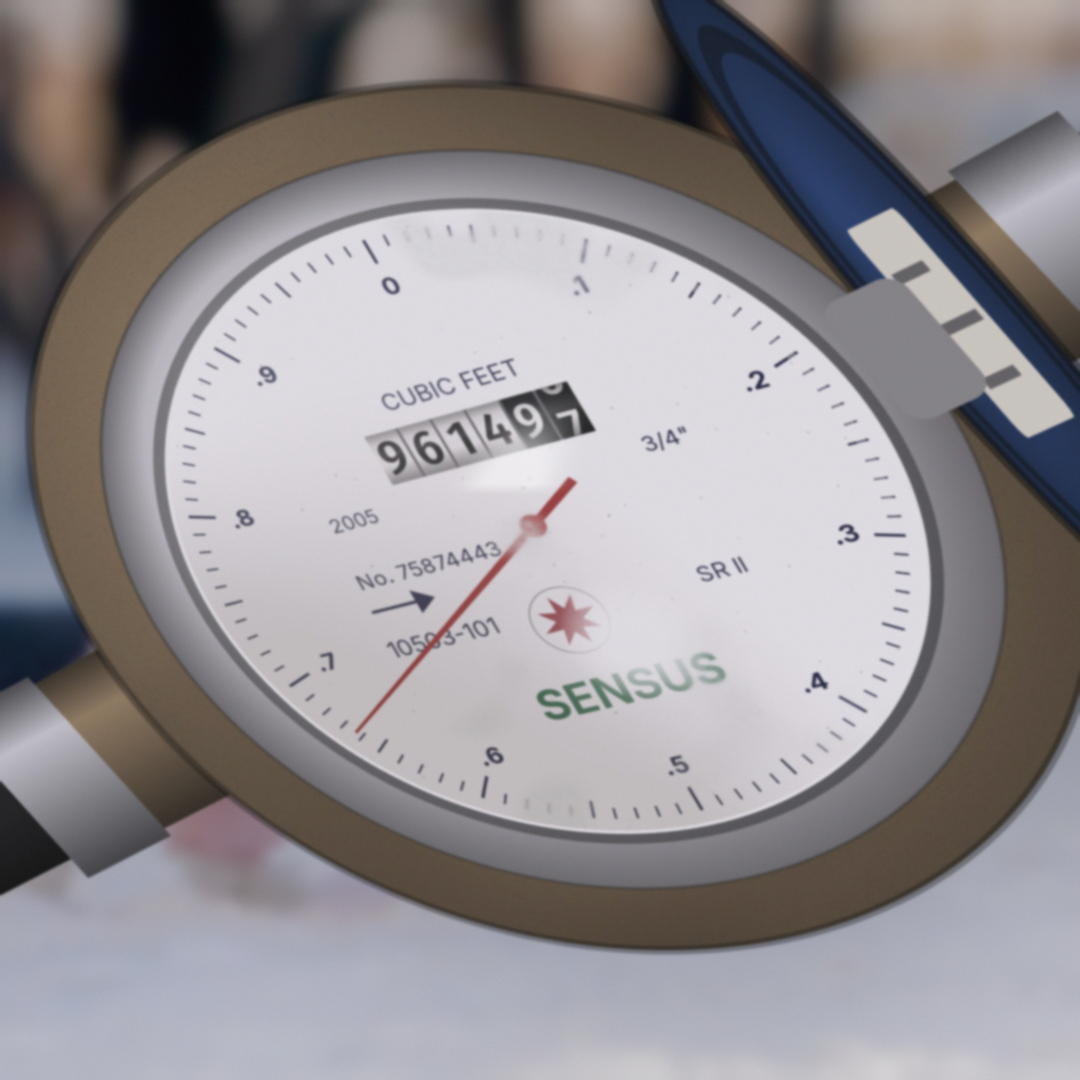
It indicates 961496.66 ft³
